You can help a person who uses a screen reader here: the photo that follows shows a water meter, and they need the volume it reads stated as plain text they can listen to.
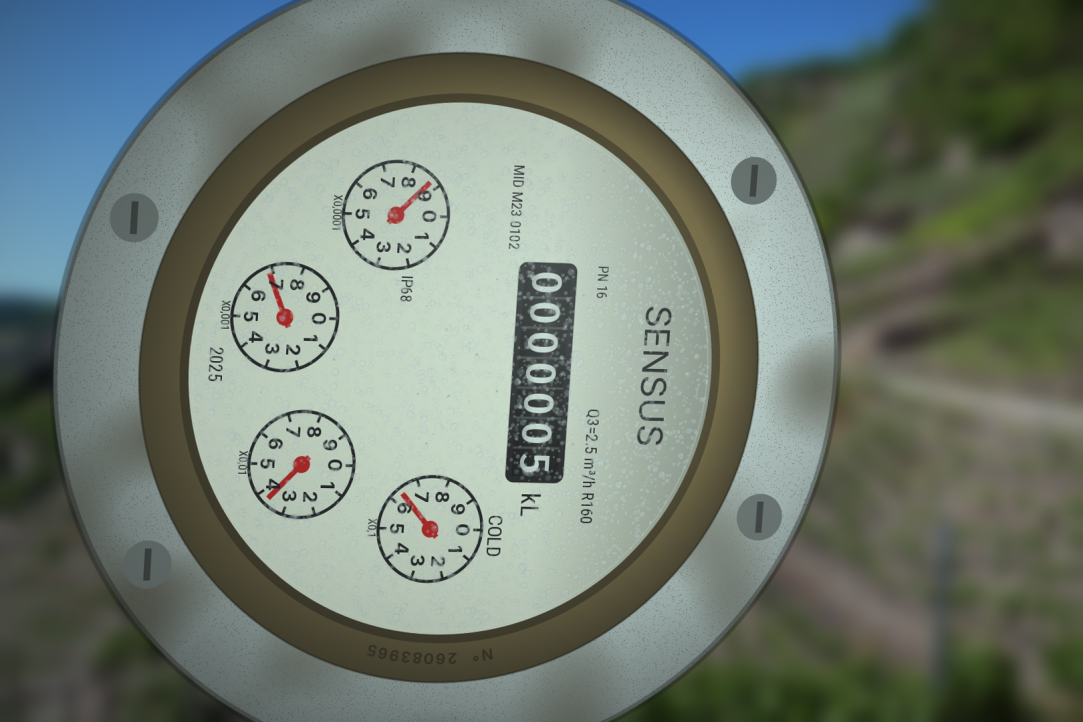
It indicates 5.6368 kL
